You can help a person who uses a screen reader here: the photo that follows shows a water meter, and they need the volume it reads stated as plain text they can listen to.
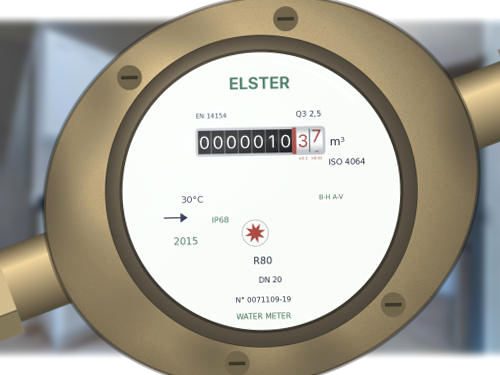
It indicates 10.37 m³
